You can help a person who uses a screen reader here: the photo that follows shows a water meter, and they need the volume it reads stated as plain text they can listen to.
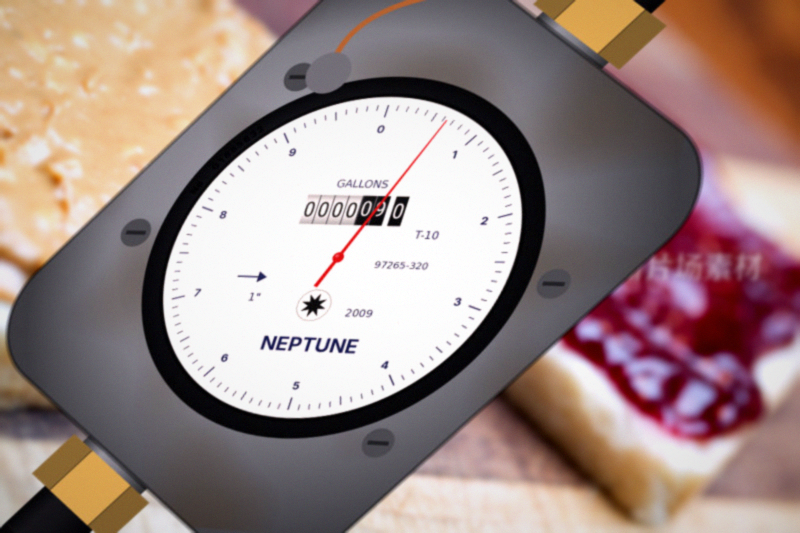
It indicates 90.6 gal
